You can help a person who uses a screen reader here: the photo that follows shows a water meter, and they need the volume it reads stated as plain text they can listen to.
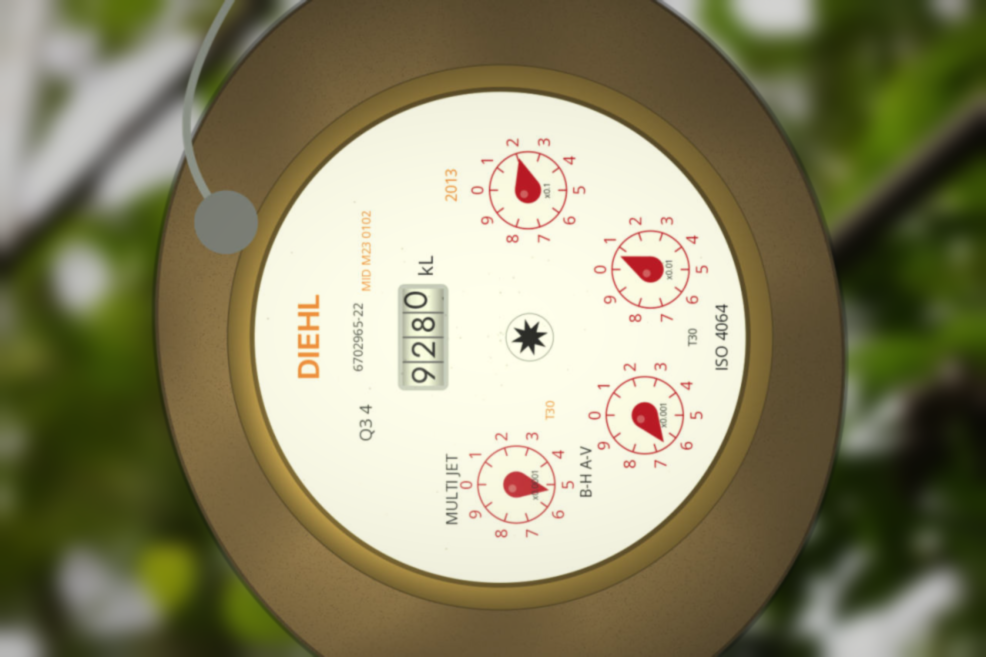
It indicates 9280.2065 kL
